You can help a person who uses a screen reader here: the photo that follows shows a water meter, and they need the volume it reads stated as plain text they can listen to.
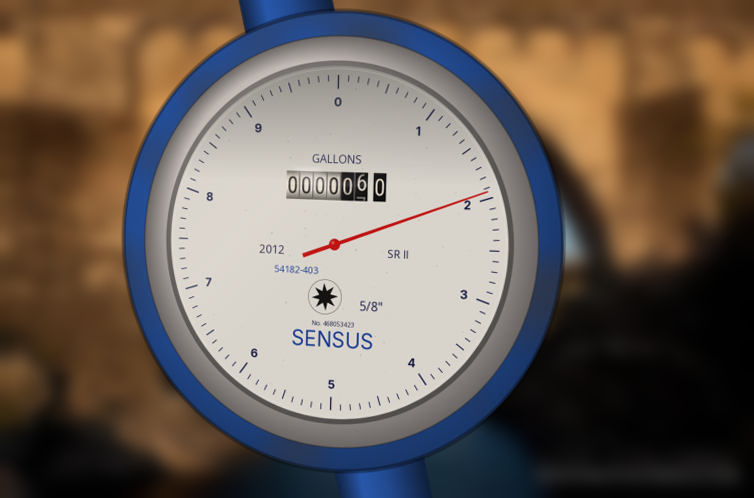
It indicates 61.9 gal
